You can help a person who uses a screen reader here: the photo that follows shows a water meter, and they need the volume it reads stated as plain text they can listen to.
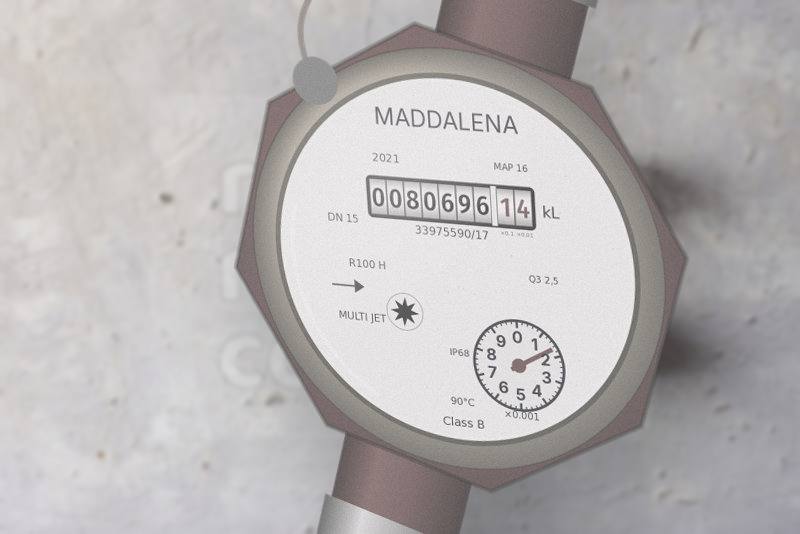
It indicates 80696.141 kL
